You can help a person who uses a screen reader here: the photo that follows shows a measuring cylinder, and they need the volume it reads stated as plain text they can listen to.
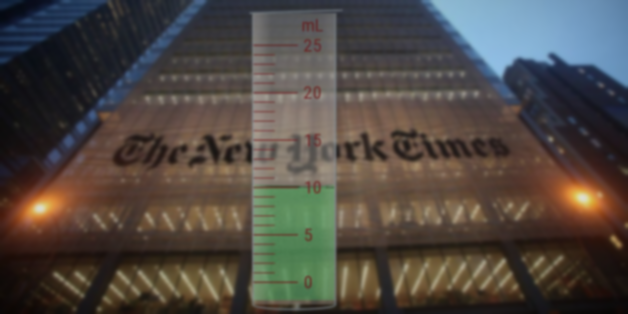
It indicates 10 mL
